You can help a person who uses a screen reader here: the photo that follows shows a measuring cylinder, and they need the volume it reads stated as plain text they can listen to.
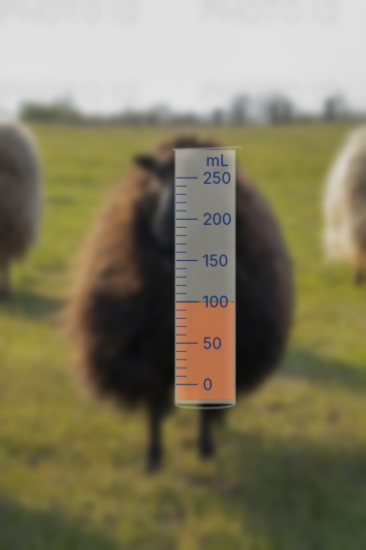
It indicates 100 mL
